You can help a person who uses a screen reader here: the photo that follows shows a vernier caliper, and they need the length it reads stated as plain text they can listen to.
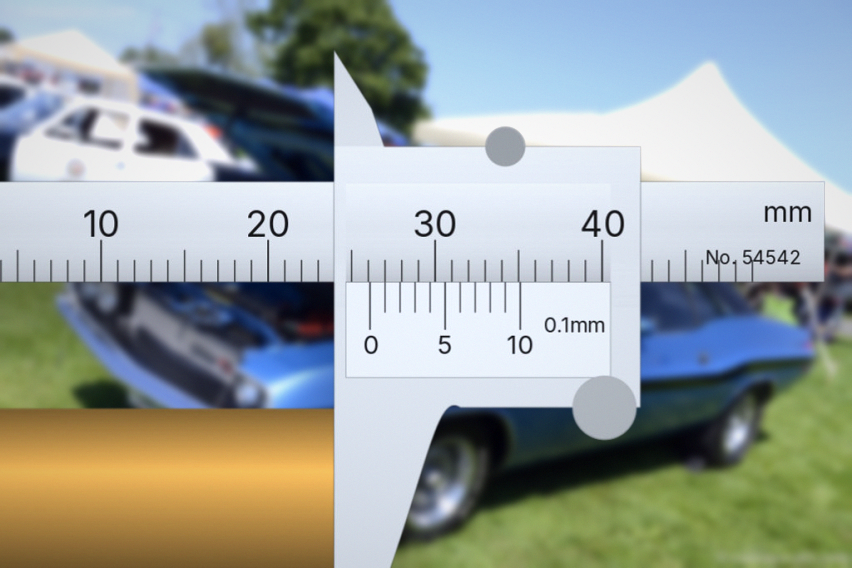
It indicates 26.1 mm
